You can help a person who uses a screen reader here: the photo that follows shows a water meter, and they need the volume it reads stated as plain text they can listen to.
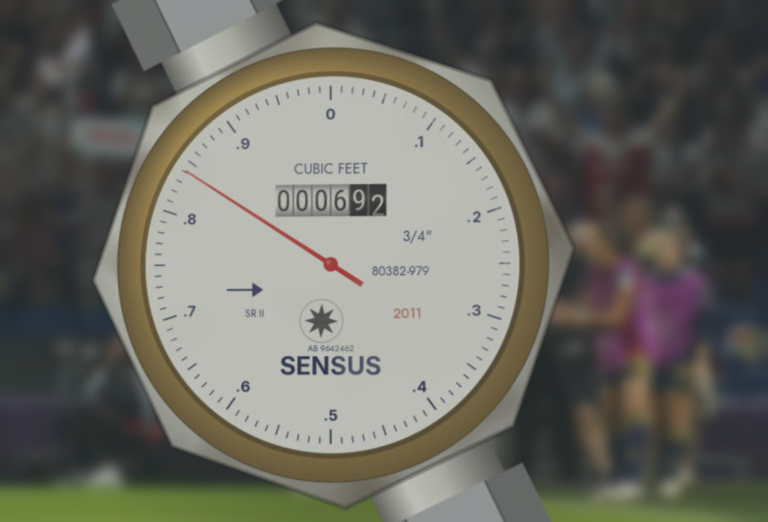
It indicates 691.84 ft³
